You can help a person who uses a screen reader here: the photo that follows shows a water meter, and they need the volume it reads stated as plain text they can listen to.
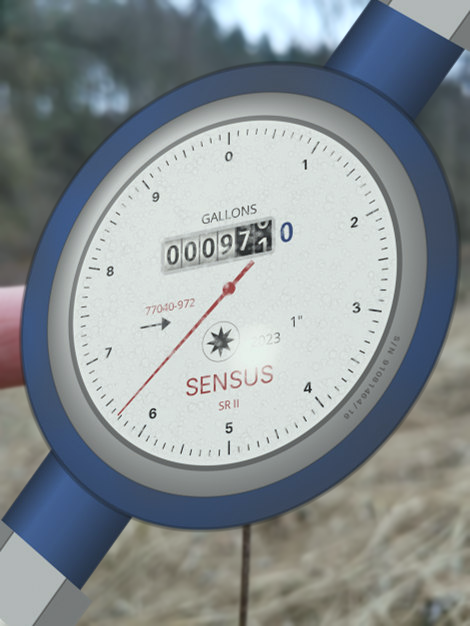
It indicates 9706.3 gal
